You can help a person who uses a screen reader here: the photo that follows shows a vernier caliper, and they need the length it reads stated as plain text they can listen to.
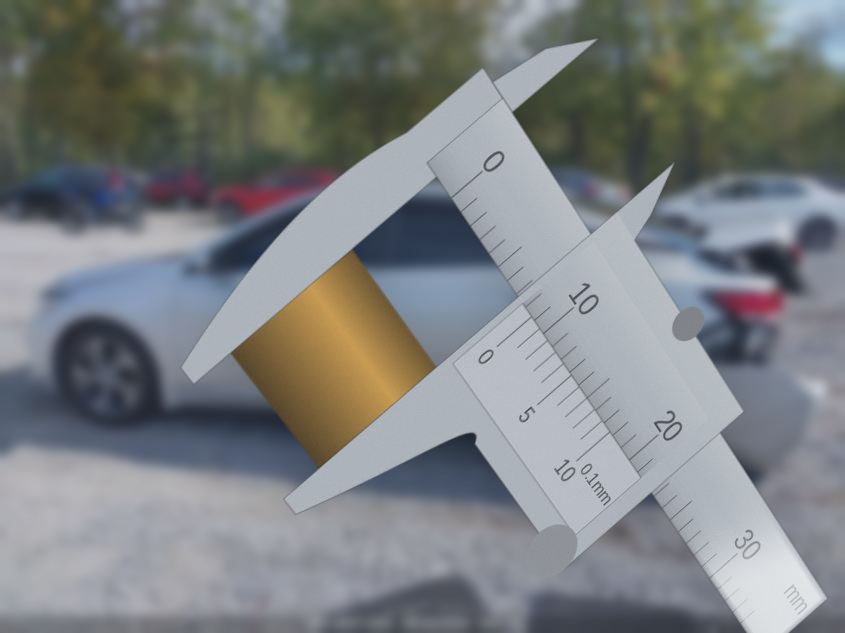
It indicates 8.7 mm
